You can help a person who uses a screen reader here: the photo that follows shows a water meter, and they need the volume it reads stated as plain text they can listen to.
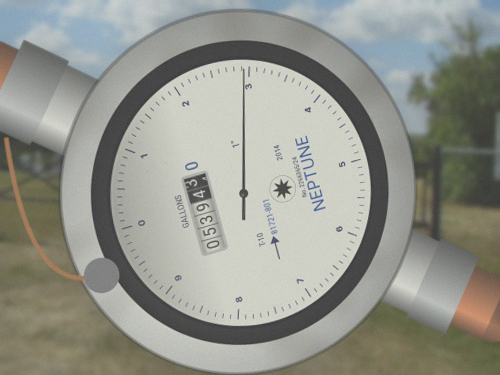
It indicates 539432.9 gal
